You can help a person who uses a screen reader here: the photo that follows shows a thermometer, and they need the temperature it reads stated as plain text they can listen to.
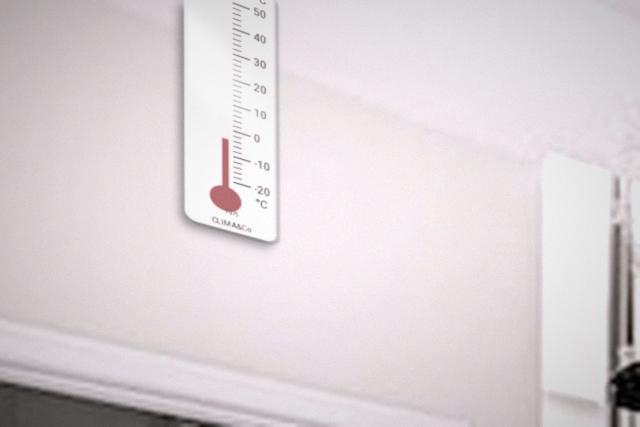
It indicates -4 °C
